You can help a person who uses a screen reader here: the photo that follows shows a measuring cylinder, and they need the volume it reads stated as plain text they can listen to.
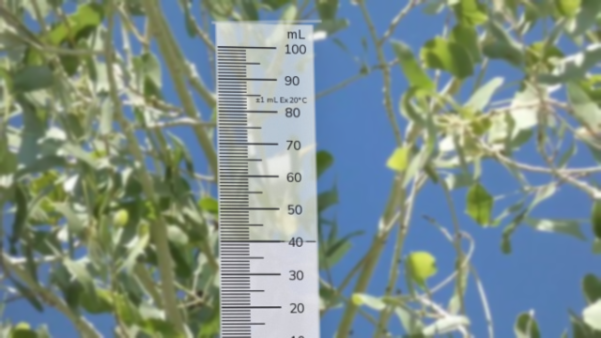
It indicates 40 mL
